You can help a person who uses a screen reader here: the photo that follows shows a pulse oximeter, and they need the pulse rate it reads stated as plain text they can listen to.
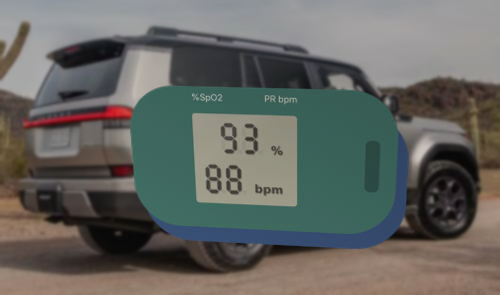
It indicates 88 bpm
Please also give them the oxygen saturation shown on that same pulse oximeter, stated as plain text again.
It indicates 93 %
